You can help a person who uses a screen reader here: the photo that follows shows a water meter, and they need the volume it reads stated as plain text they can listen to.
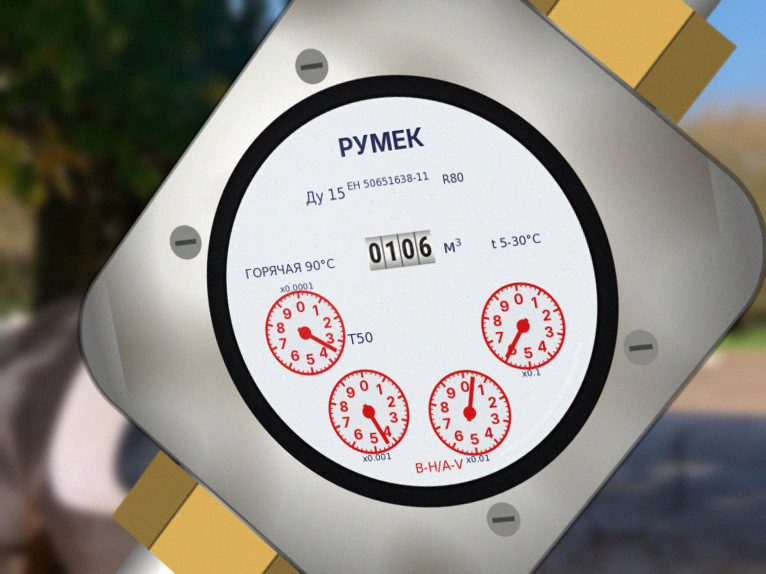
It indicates 106.6043 m³
